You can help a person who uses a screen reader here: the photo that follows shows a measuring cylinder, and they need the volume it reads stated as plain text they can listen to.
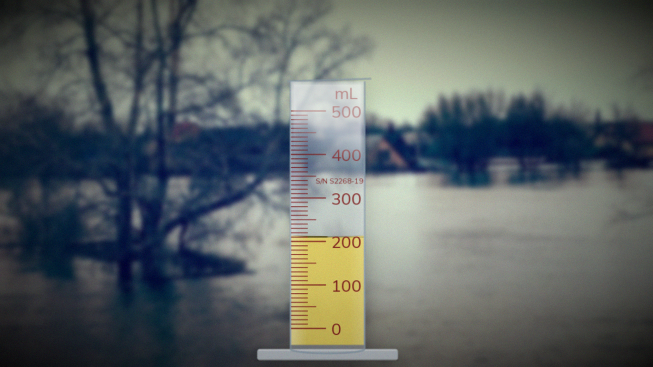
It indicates 210 mL
